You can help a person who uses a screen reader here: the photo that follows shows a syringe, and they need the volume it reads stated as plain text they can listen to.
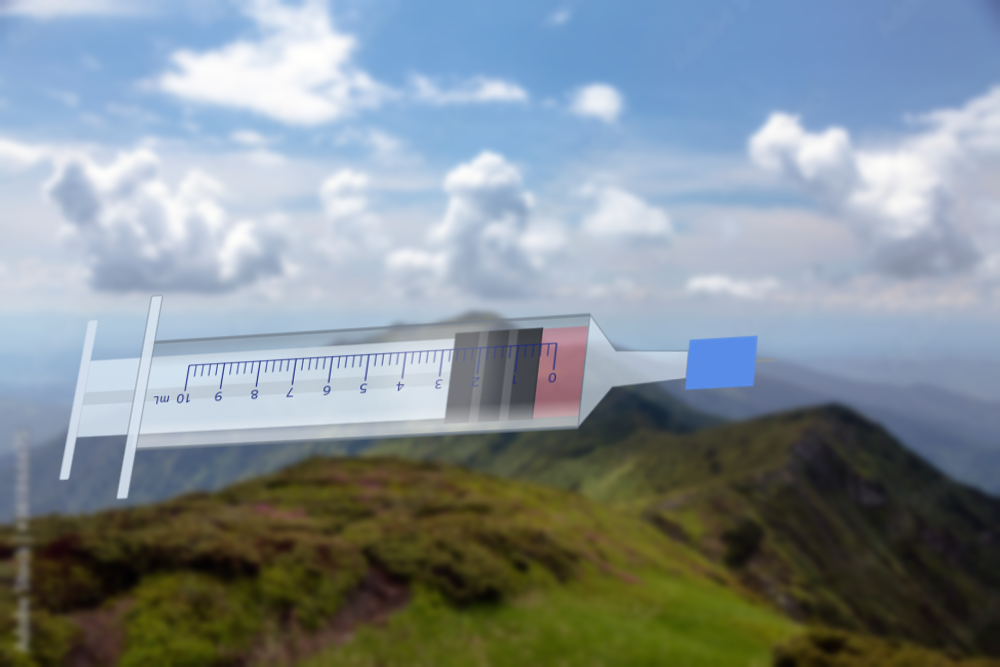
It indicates 0.4 mL
